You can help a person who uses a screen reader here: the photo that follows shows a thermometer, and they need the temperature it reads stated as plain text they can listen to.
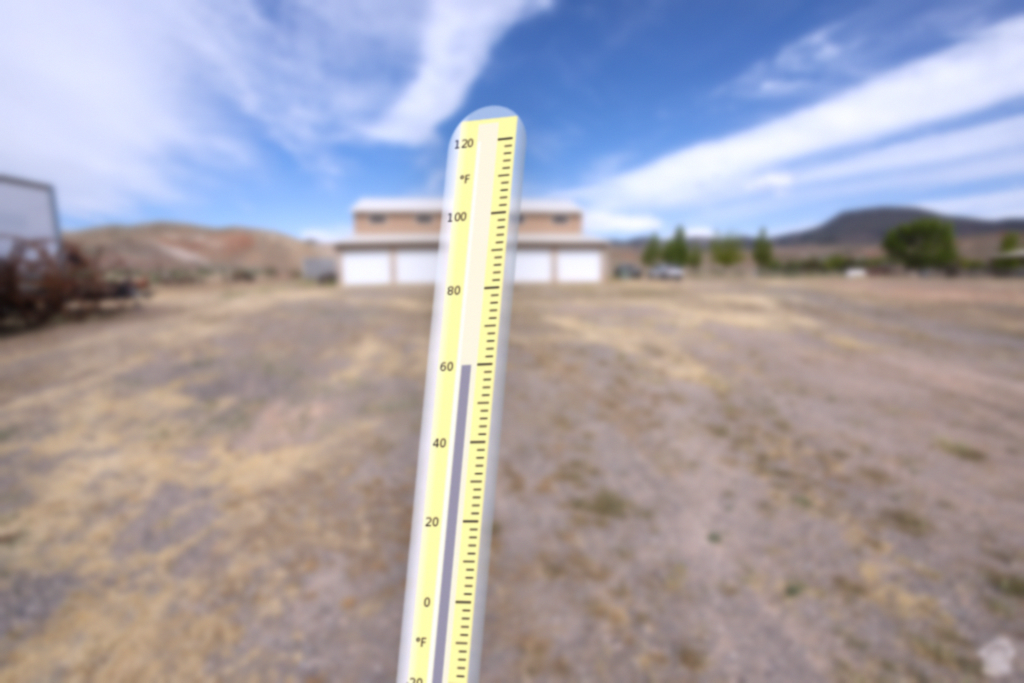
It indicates 60 °F
